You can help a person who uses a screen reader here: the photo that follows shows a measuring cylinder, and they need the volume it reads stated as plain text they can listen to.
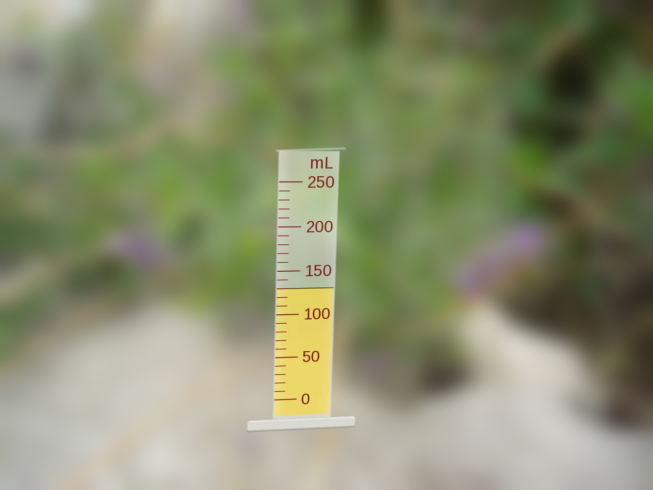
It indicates 130 mL
